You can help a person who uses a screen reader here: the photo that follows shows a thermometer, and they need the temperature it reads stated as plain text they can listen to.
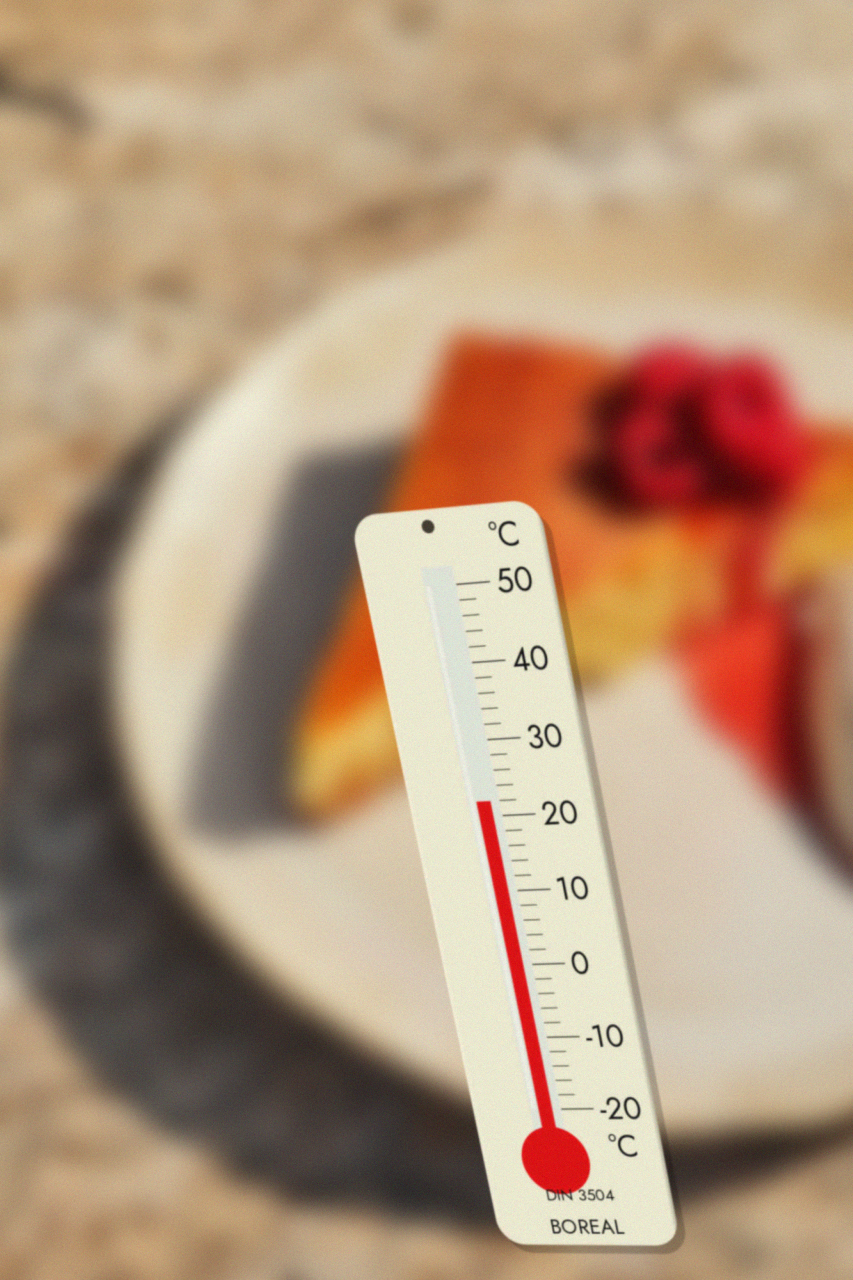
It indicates 22 °C
